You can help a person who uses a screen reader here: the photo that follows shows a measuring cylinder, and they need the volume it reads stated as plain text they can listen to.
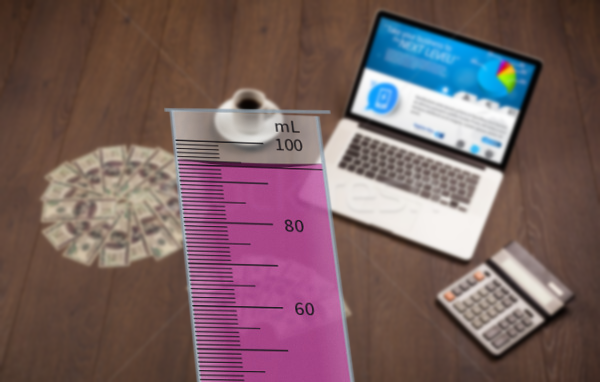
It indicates 94 mL
